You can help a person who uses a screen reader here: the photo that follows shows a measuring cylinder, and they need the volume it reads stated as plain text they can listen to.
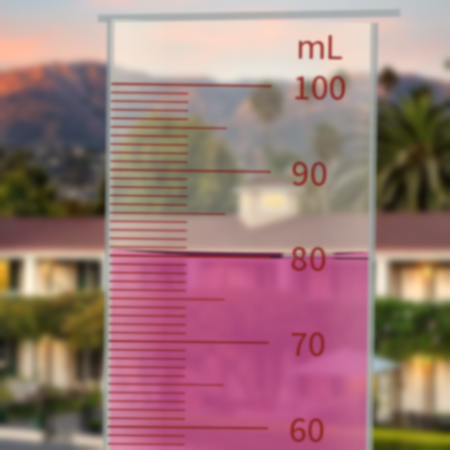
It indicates 80 mL
